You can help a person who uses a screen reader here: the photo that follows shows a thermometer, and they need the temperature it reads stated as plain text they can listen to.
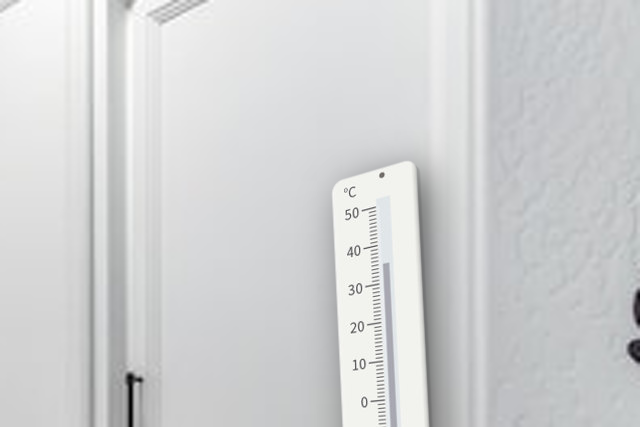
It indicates 35 °C
